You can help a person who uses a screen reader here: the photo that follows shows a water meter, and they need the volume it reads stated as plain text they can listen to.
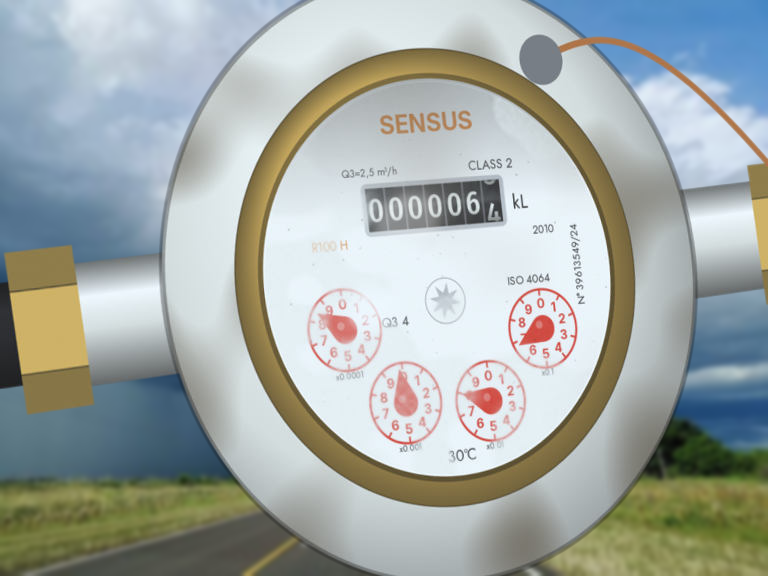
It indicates 63.6798 kL
